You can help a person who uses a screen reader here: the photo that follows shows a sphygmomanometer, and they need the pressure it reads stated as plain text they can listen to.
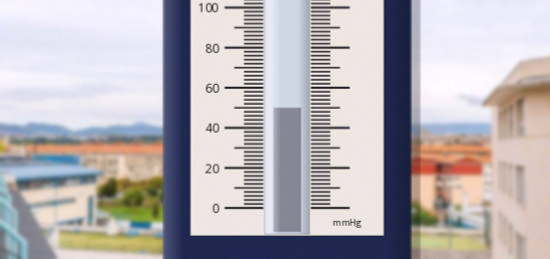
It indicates 50 mmHg
